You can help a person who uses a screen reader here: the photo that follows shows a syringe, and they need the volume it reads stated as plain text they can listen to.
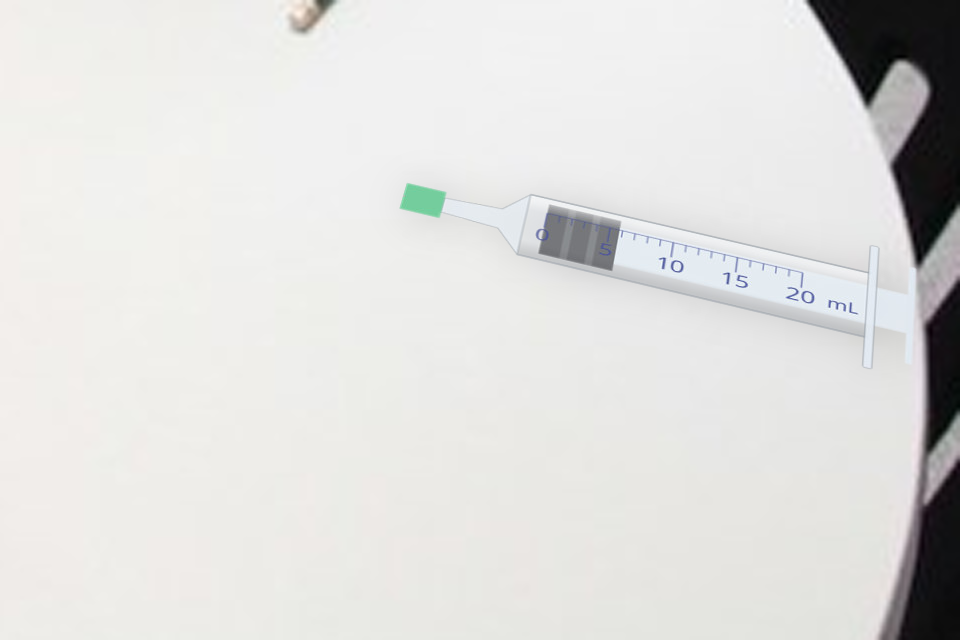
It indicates 0 mL
